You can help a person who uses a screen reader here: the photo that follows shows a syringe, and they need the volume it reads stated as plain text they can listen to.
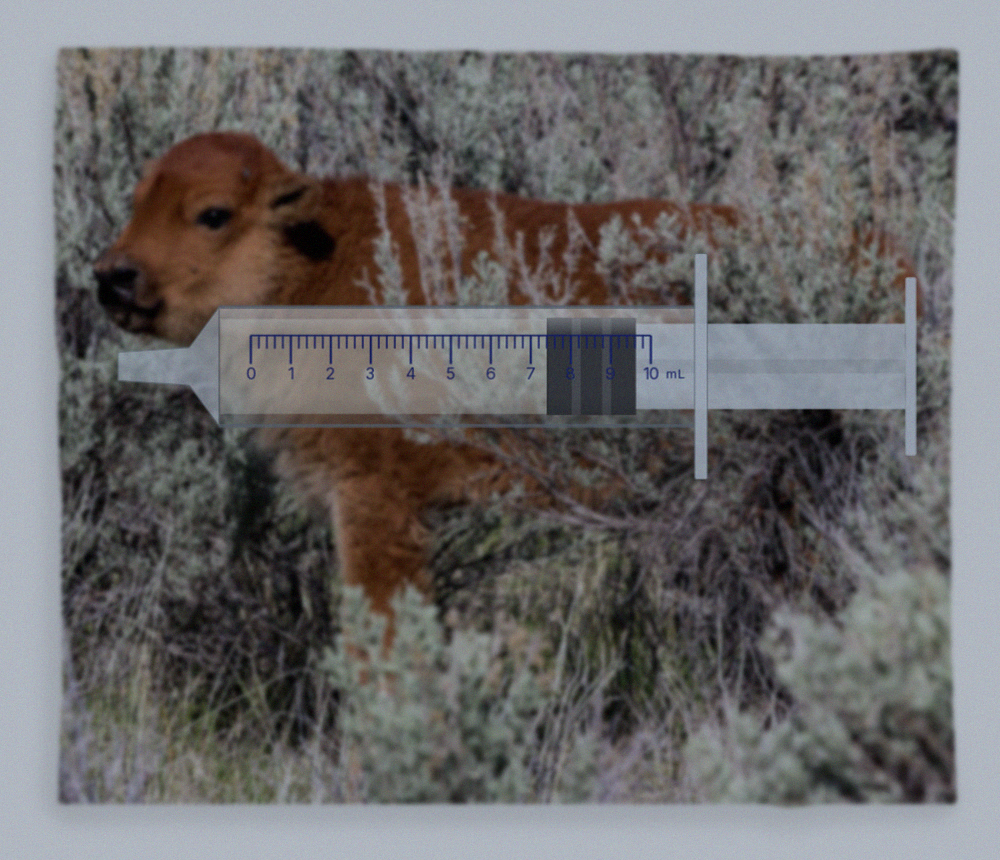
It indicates 7.4 mL
